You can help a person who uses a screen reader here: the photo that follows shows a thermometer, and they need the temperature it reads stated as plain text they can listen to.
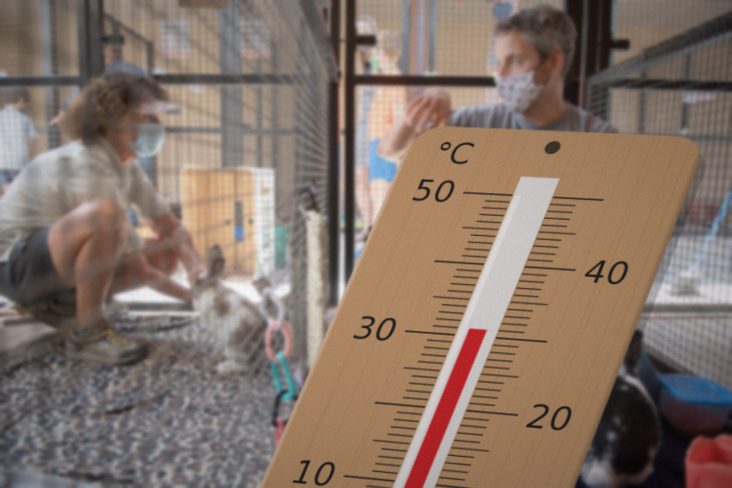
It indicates 31 °C
